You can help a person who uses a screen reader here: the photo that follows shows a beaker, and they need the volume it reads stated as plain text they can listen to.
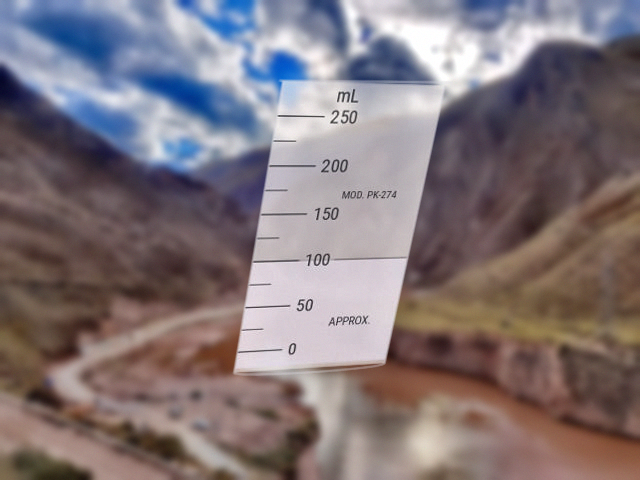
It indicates 100 mL
